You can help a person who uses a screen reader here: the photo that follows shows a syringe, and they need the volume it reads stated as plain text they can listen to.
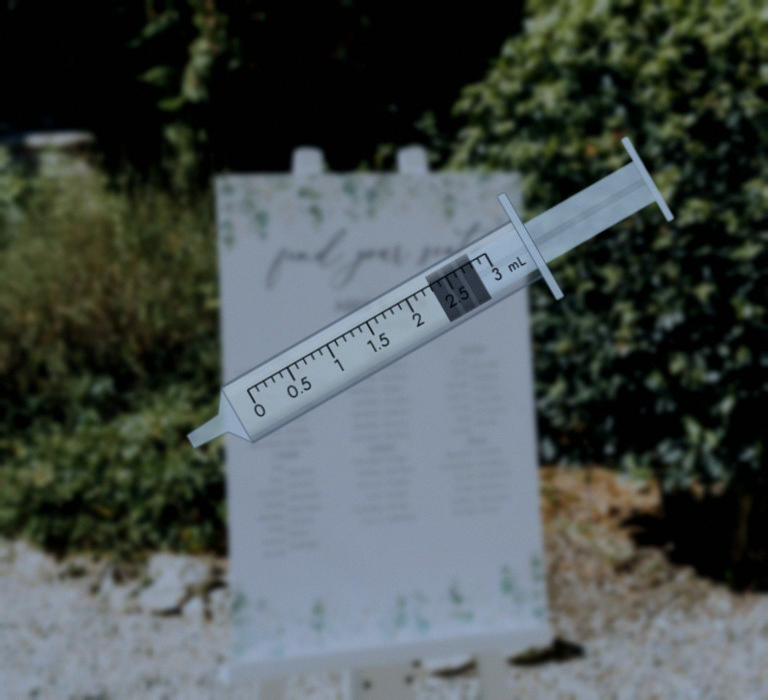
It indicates 2.3 mL
